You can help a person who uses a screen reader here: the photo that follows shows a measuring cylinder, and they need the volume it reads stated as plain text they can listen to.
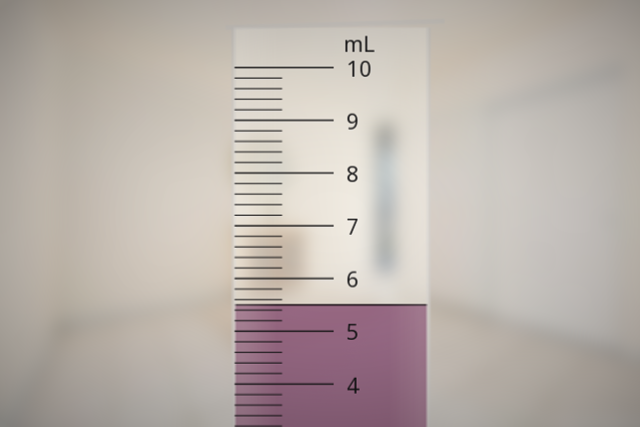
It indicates 5.5 mL
